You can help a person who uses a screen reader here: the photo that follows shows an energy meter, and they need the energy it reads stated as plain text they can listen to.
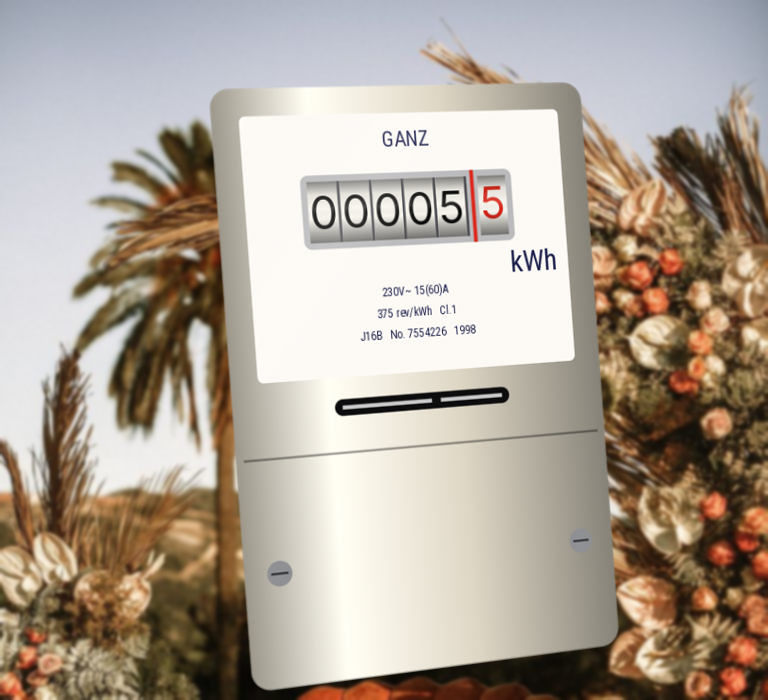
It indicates 5.5 kWh
